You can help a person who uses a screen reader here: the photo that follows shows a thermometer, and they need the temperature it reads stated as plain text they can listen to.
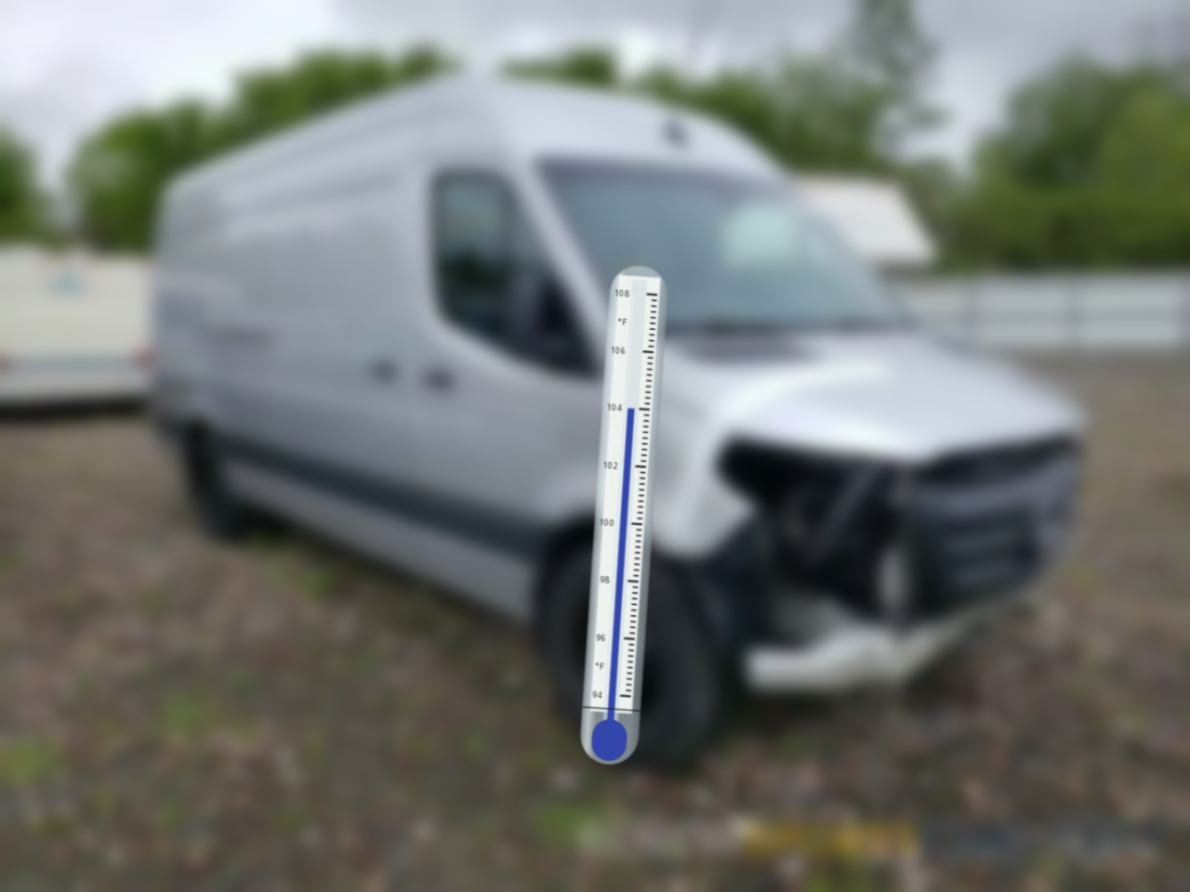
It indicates 104 °F
